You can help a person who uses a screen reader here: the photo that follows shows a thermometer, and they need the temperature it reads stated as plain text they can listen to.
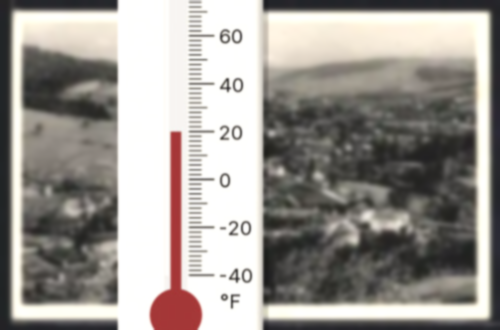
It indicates 20 °F
